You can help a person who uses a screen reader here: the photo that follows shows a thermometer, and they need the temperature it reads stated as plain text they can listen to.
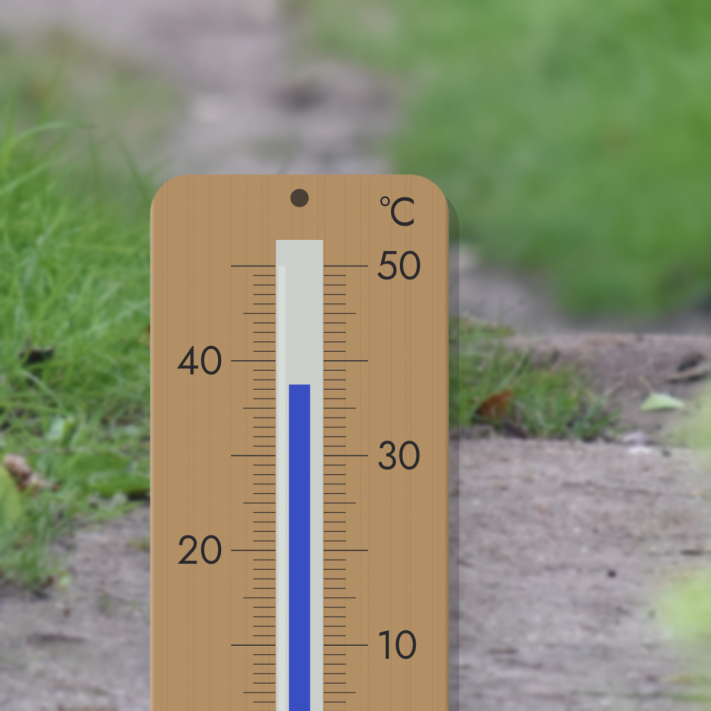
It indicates 37.5 °C
